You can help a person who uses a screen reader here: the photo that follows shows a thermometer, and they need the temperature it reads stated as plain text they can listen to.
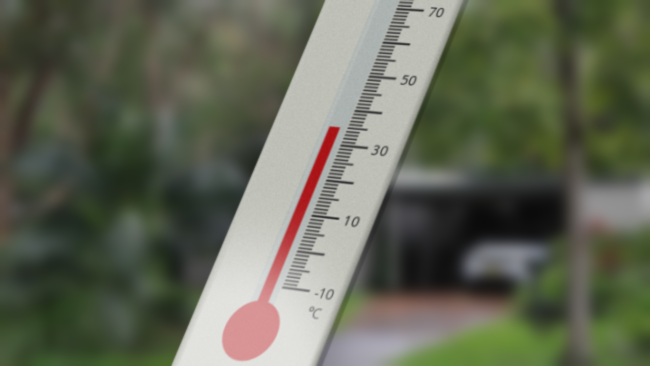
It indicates 35 °C
